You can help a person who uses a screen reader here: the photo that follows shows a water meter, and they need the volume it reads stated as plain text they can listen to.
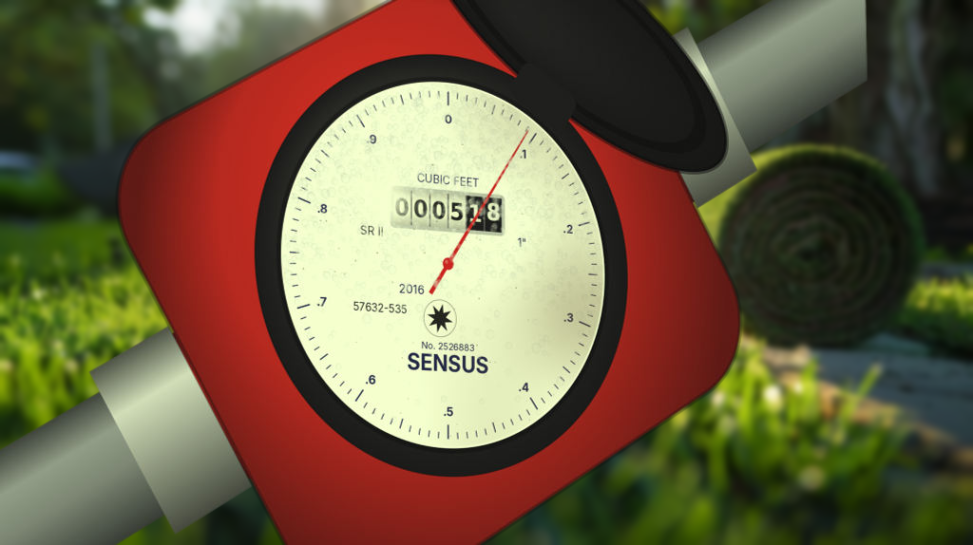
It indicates 518.09 ft³
